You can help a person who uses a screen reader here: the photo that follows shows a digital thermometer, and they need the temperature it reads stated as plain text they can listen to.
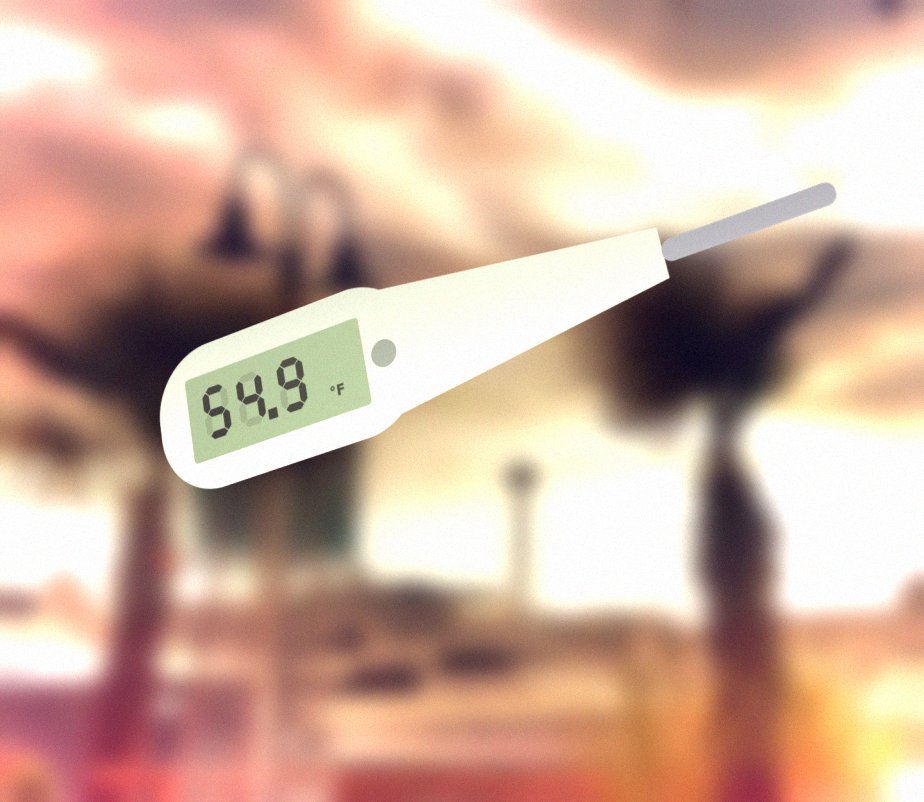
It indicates 54.9 °F
